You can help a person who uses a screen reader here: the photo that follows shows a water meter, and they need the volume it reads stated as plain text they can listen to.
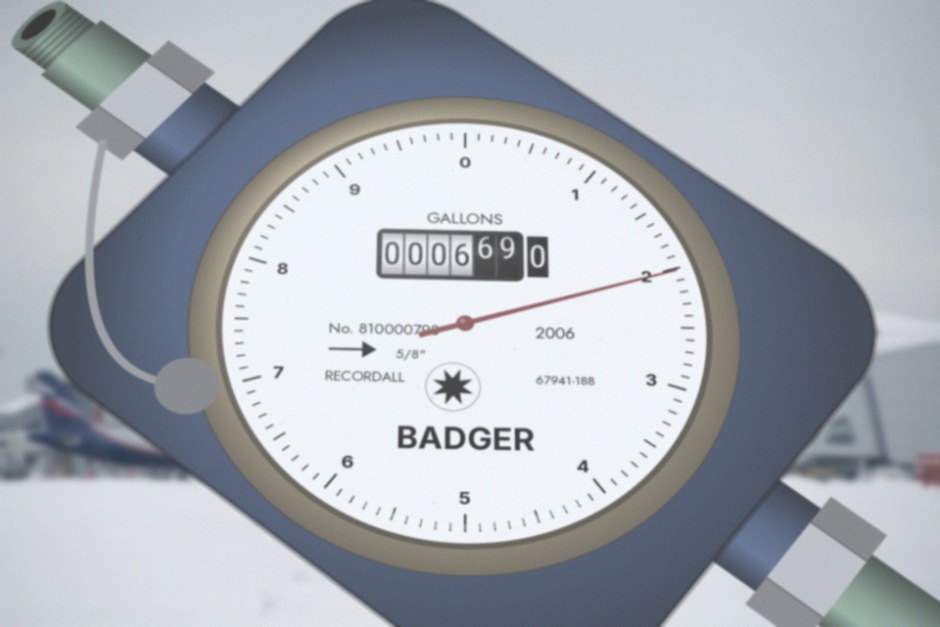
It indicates 6692.0 gal
